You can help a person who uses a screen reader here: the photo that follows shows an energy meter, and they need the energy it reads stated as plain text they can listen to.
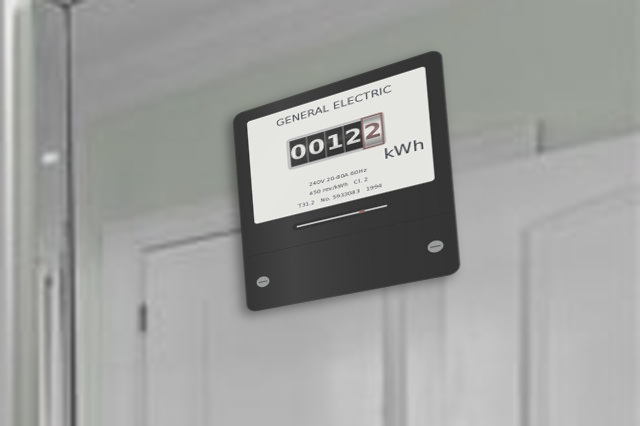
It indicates 12.2 kWh
